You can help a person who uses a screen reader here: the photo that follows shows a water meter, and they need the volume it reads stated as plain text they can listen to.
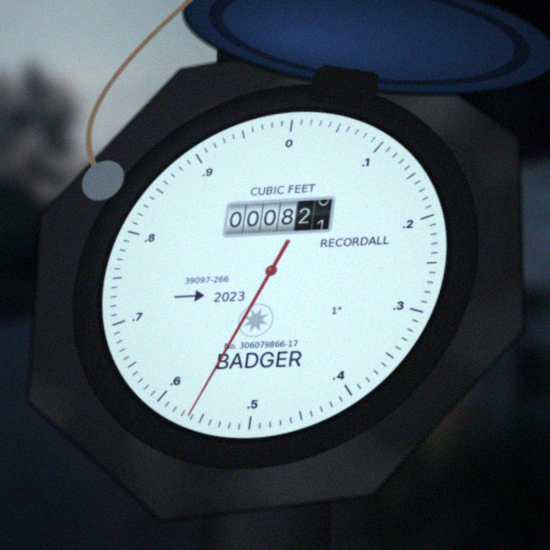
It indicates 820.56 ft³
